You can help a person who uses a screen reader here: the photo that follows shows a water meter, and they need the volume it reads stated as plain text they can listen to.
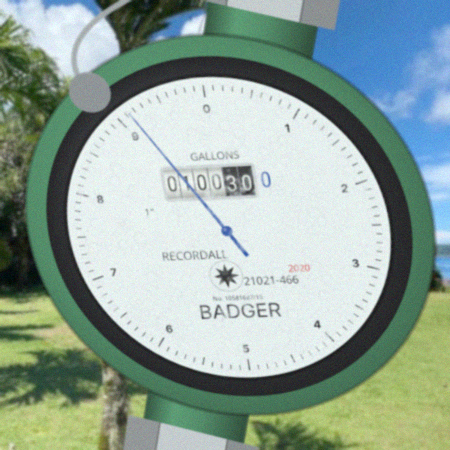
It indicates 100299.1 gal
